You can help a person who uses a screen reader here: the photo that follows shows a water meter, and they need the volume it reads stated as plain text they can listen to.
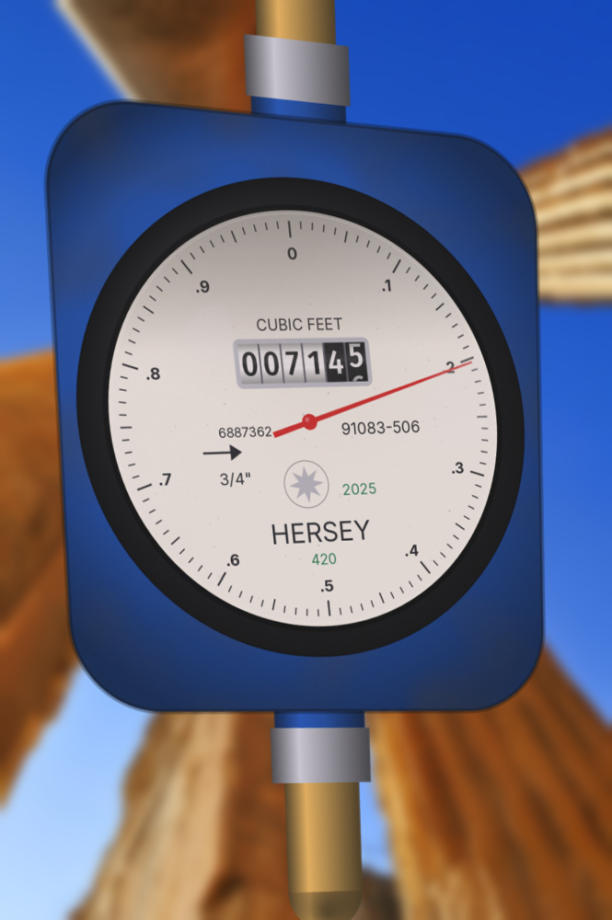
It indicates 7145.20 ft³
